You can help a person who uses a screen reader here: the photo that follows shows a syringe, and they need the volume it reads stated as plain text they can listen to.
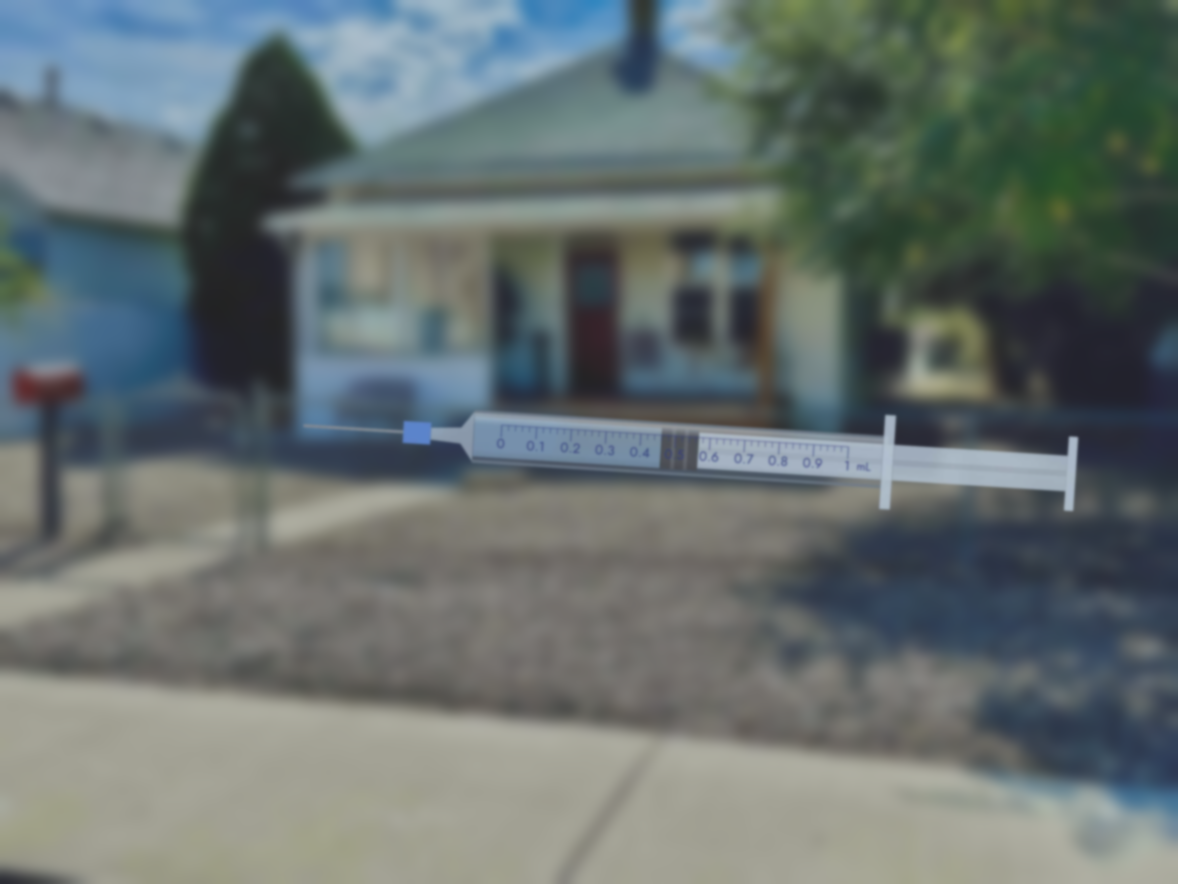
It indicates 0.46 mL
